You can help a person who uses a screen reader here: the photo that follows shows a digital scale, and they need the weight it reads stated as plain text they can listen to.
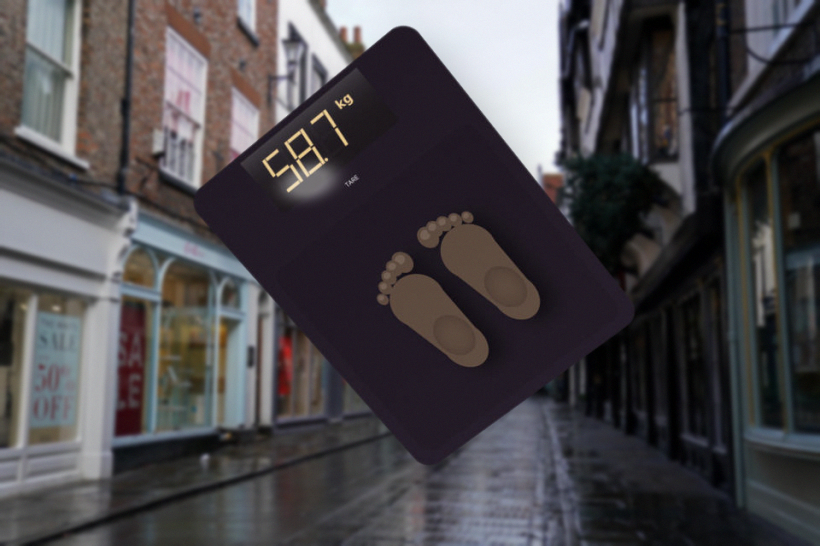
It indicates 58.7 kg
